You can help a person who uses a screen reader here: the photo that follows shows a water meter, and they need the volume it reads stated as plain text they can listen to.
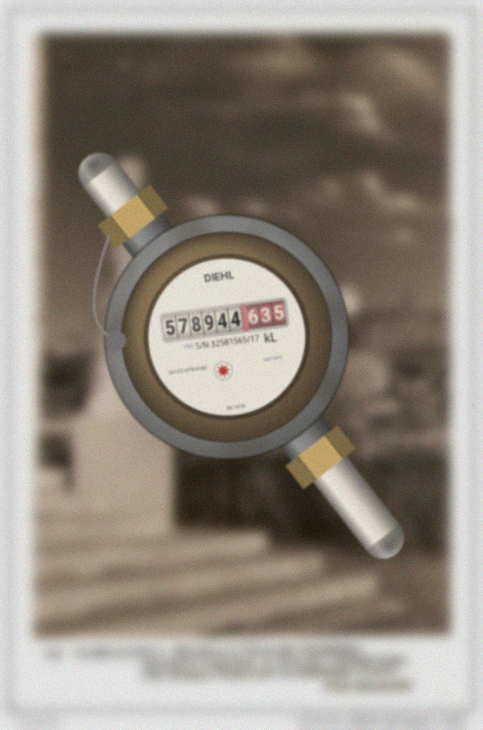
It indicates 578944.635 kL
